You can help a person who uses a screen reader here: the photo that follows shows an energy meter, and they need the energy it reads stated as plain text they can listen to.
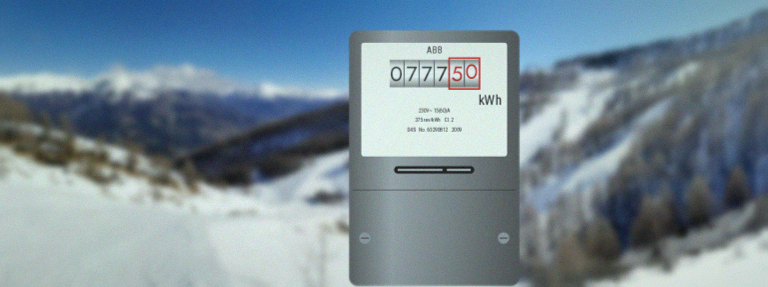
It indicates 777.50 kWh
